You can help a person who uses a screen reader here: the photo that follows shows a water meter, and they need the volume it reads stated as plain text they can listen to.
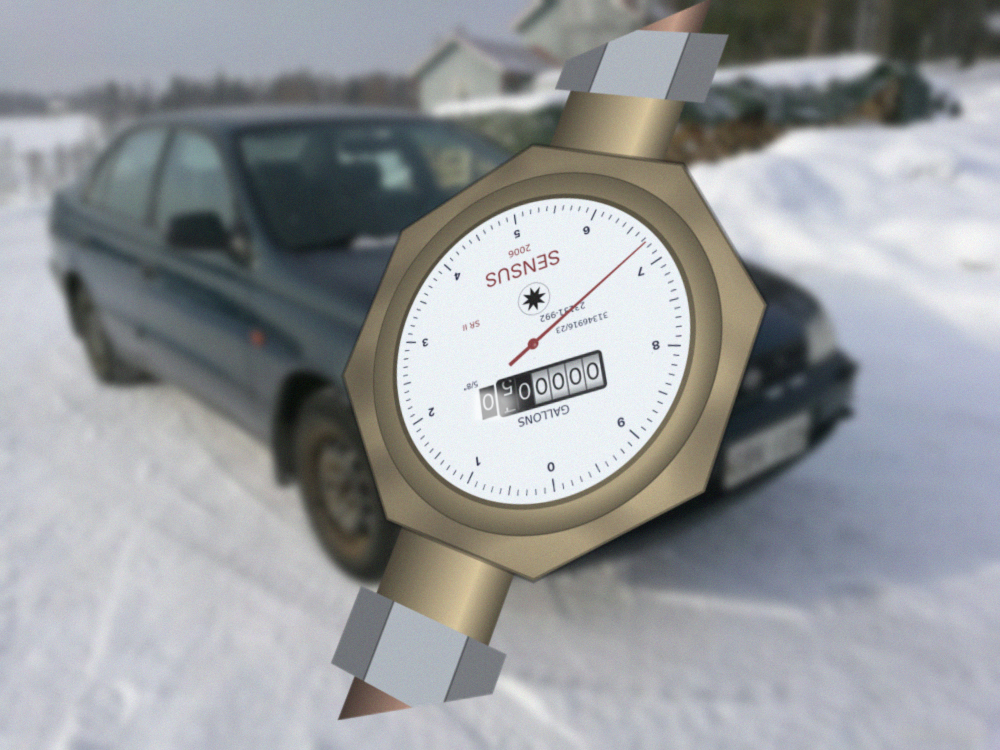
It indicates 46.7 gal
